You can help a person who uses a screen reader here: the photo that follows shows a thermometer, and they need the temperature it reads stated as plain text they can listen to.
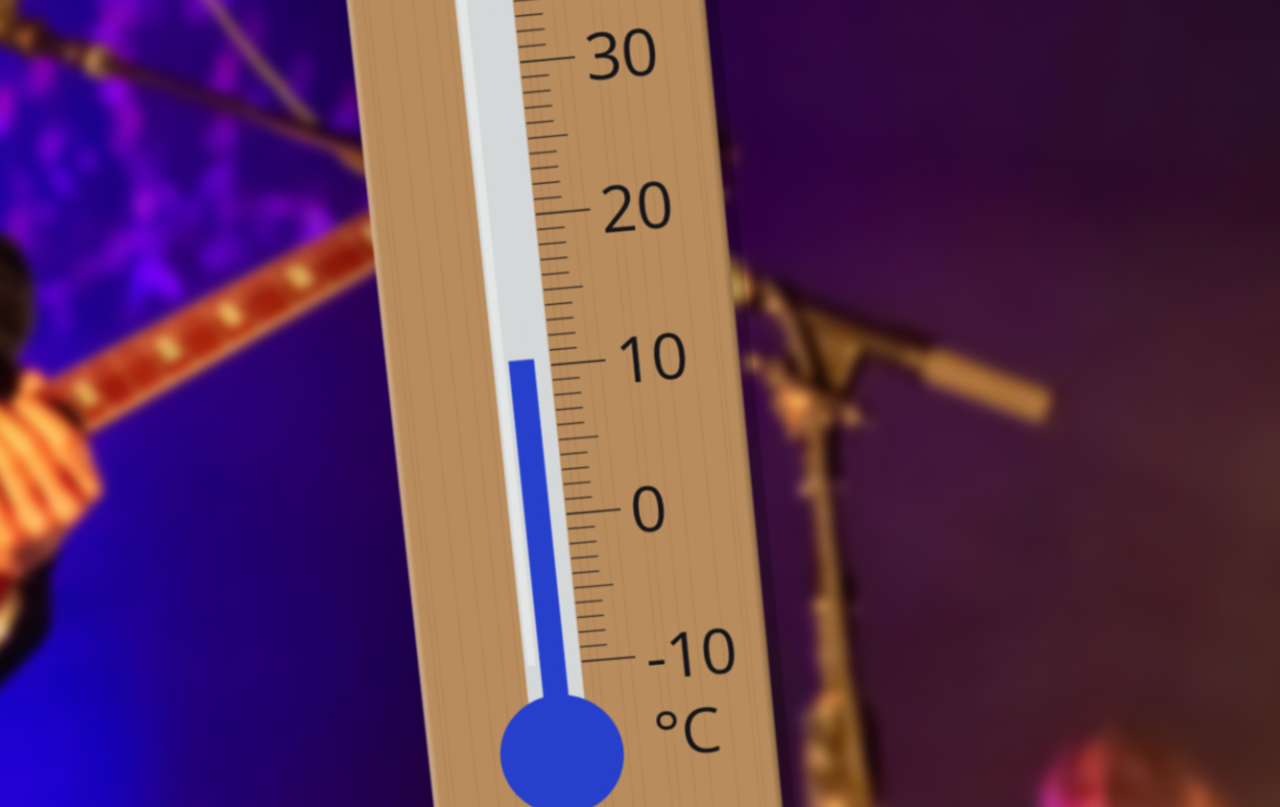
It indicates 10.5 °C
